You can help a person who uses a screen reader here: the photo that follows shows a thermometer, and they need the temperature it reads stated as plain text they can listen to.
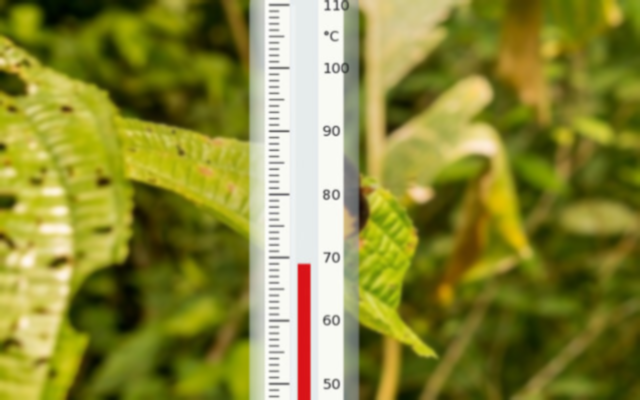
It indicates 69 °C
